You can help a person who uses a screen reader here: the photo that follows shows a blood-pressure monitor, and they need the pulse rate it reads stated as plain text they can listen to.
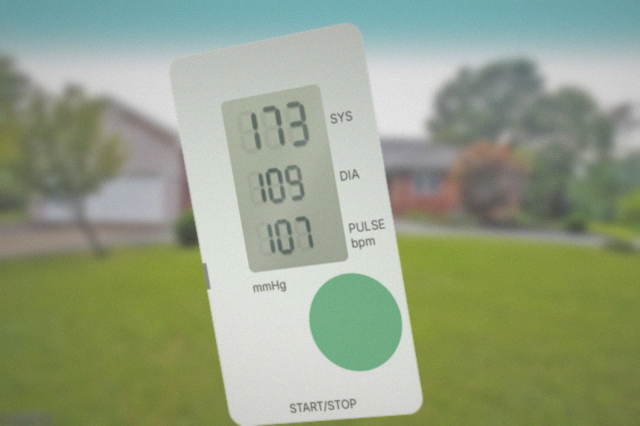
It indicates 107 bpm
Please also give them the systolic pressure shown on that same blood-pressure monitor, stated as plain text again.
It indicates 173 mmHg
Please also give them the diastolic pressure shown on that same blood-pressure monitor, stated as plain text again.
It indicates 109 mmHg
